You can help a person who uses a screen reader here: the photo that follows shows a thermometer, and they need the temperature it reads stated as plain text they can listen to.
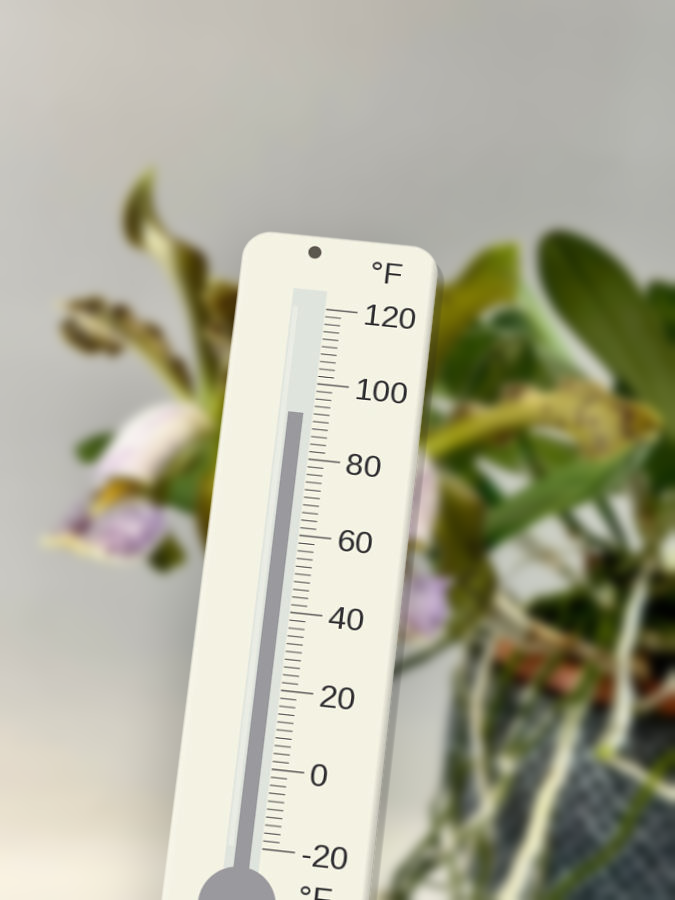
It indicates 92 °F
